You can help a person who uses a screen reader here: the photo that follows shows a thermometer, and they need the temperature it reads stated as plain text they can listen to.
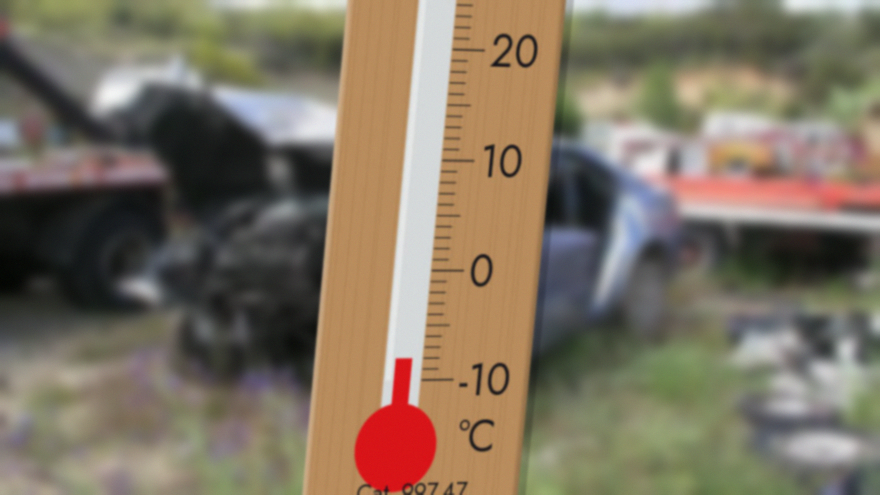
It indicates -8 °C
